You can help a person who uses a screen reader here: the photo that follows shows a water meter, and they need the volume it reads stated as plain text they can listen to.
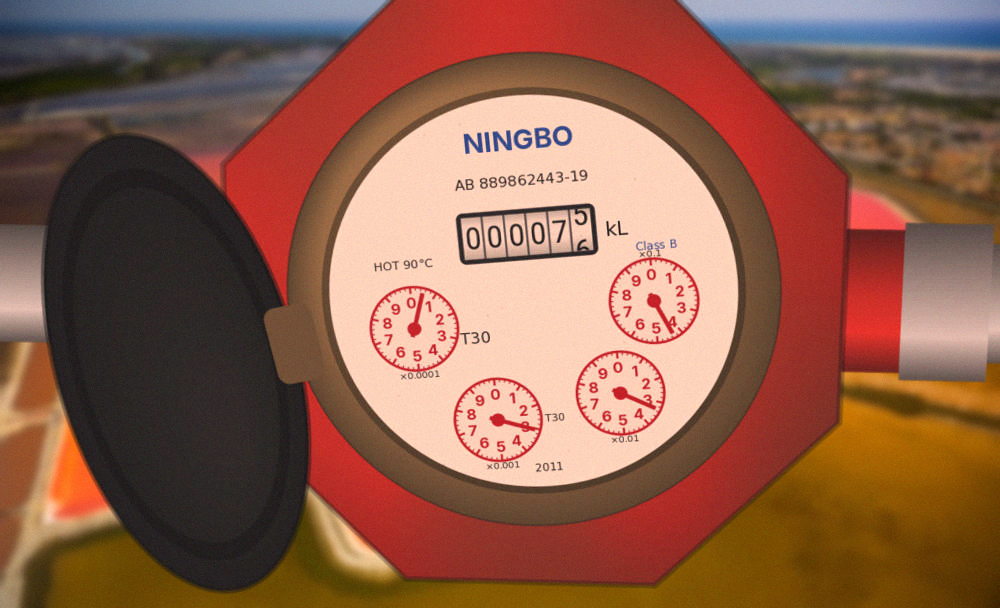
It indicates 75.4330 kL
